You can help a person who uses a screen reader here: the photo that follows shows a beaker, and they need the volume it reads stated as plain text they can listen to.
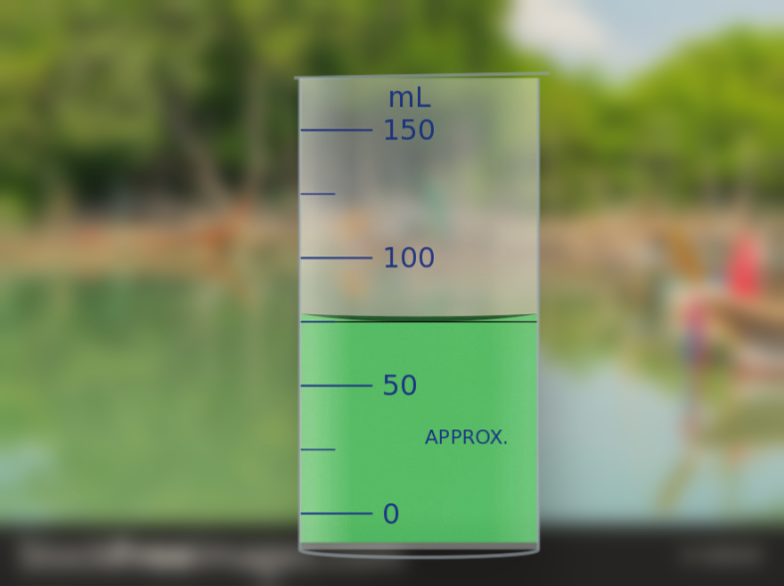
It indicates 75 mL
